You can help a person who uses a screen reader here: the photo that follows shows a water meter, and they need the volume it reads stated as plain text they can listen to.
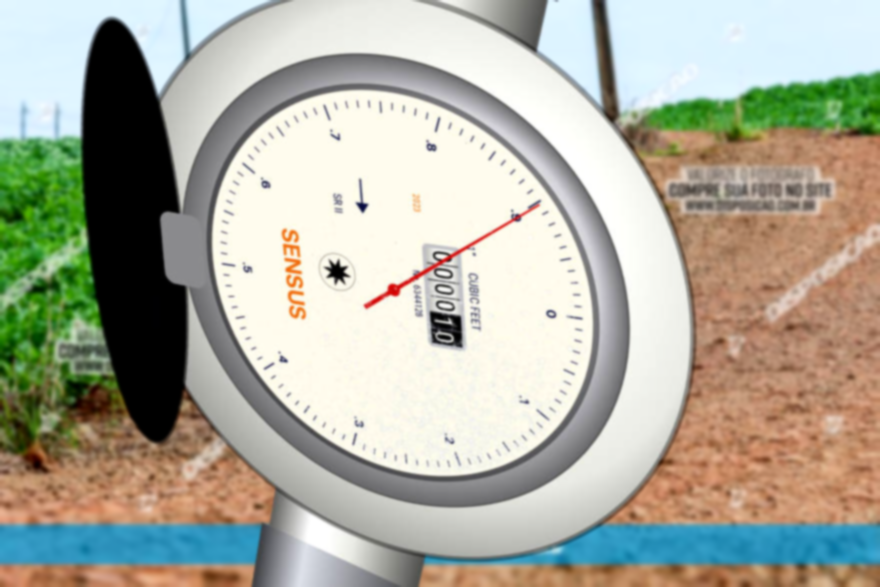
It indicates 9.90 ft³
